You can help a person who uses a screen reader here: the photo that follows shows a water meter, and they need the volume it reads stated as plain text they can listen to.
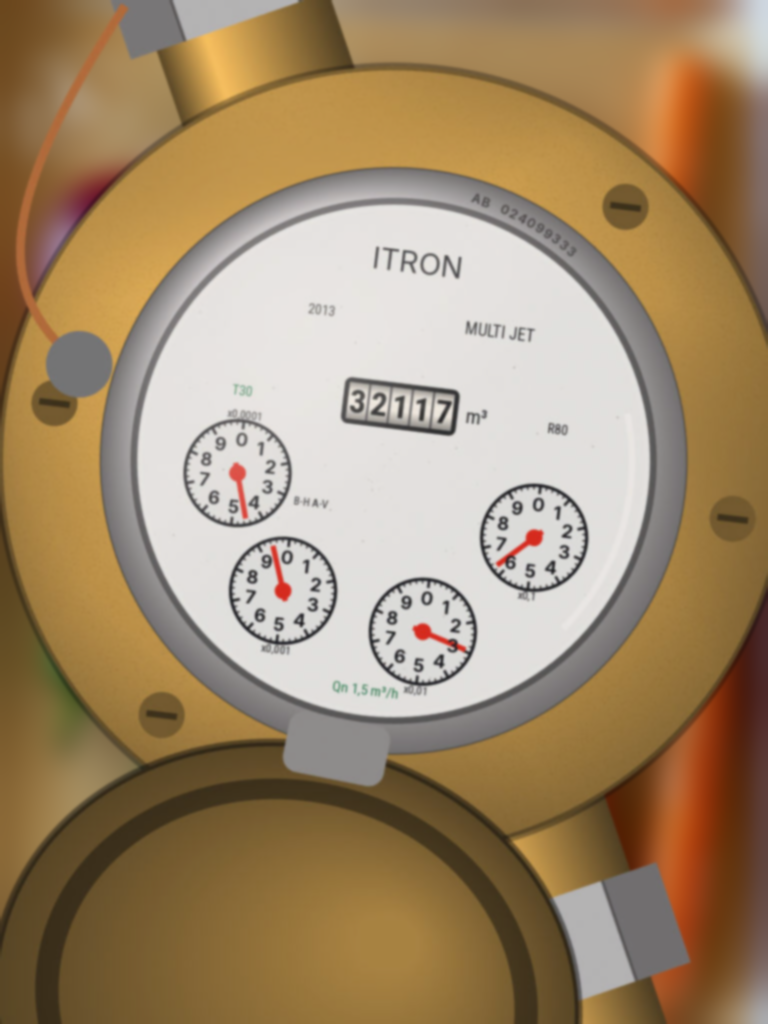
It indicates 32117.6294 m³
